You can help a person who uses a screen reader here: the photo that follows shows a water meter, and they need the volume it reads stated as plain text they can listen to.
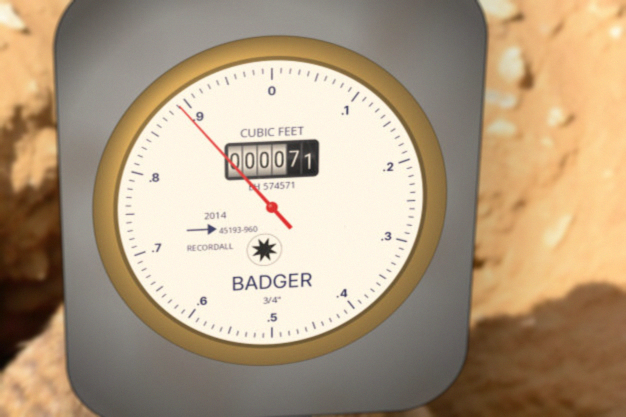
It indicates 70.89 ft³
